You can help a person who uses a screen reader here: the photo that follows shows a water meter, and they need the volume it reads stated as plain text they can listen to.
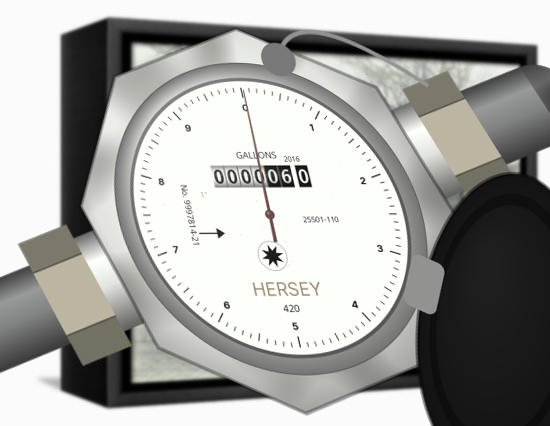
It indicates 60.0 gal
